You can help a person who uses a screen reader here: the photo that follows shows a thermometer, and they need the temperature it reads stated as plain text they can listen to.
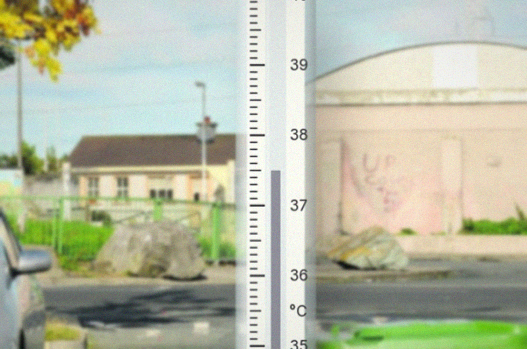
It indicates 37.5 °C
